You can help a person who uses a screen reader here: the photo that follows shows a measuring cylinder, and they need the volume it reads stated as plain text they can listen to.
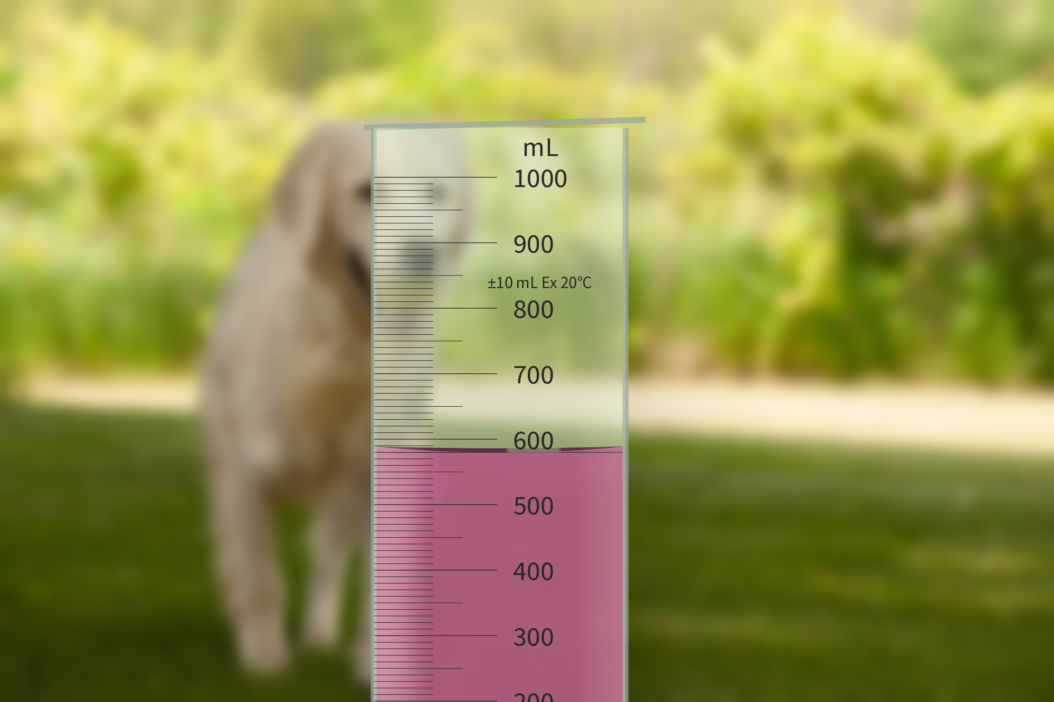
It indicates 580 mL
